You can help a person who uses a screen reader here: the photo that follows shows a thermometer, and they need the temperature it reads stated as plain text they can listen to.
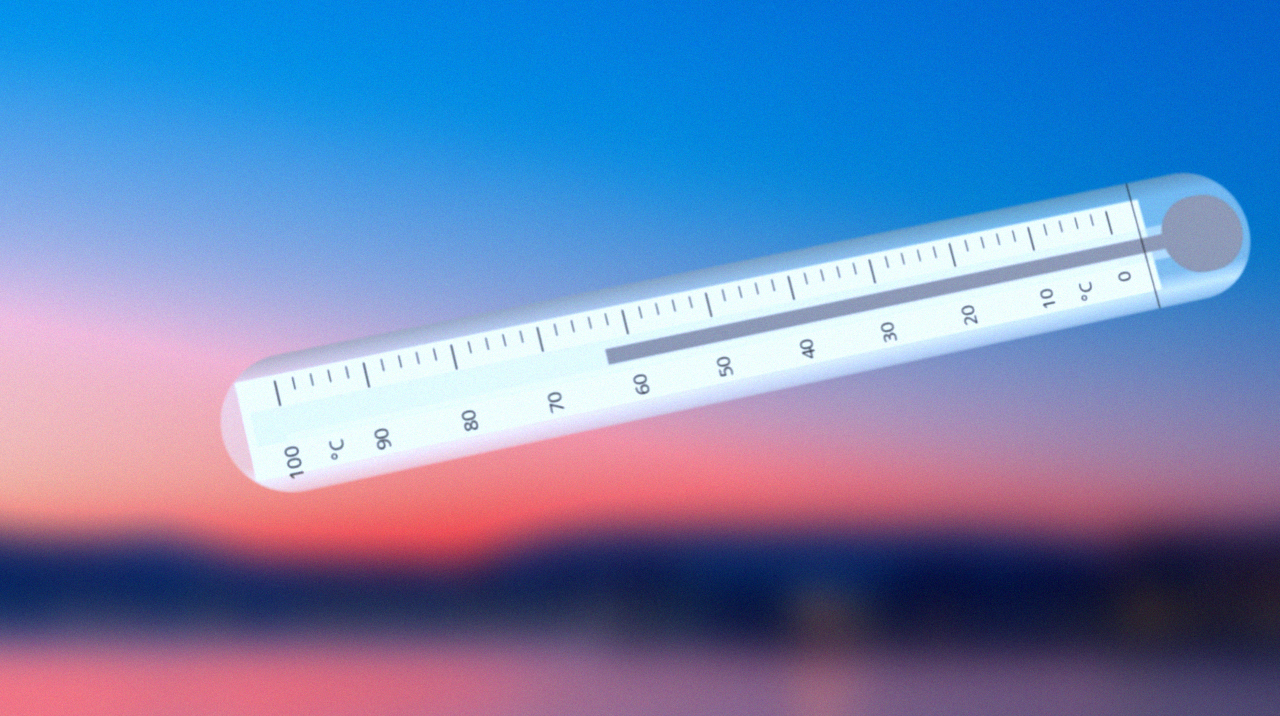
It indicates 63 °C
